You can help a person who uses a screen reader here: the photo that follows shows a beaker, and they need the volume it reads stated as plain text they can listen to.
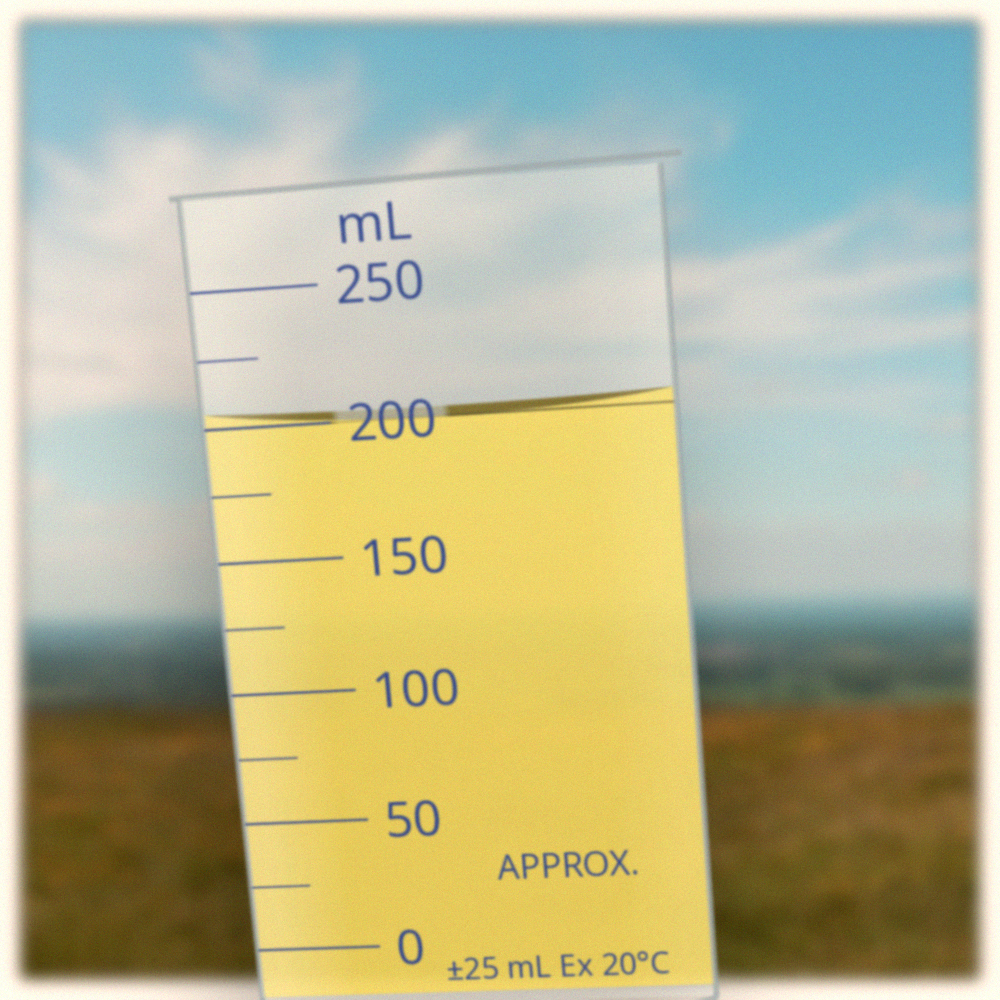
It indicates 200 mL
